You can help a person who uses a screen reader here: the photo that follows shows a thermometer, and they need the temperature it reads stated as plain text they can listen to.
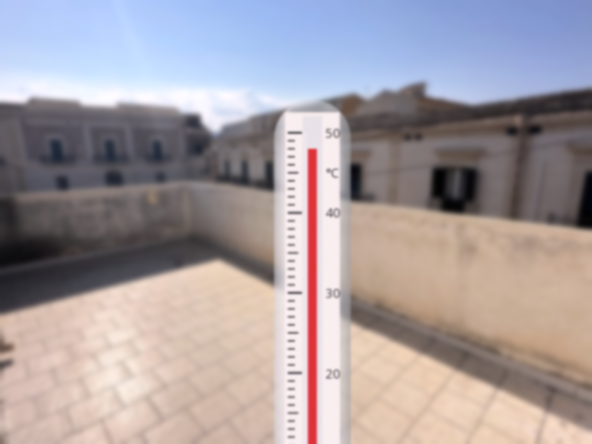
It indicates 48 °C
